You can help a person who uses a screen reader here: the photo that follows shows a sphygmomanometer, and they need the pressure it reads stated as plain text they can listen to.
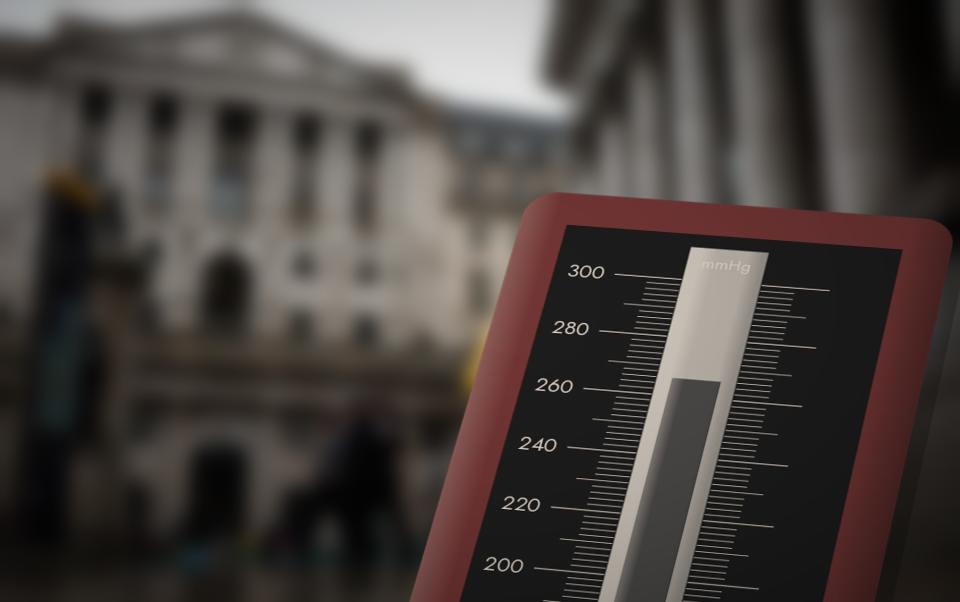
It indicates 266 mmHg
